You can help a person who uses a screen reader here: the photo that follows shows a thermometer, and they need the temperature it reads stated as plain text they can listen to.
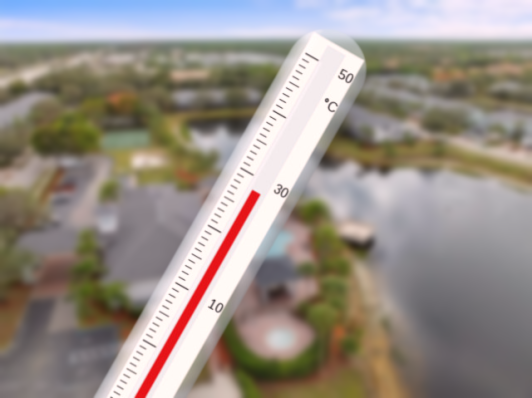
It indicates 28 °C
